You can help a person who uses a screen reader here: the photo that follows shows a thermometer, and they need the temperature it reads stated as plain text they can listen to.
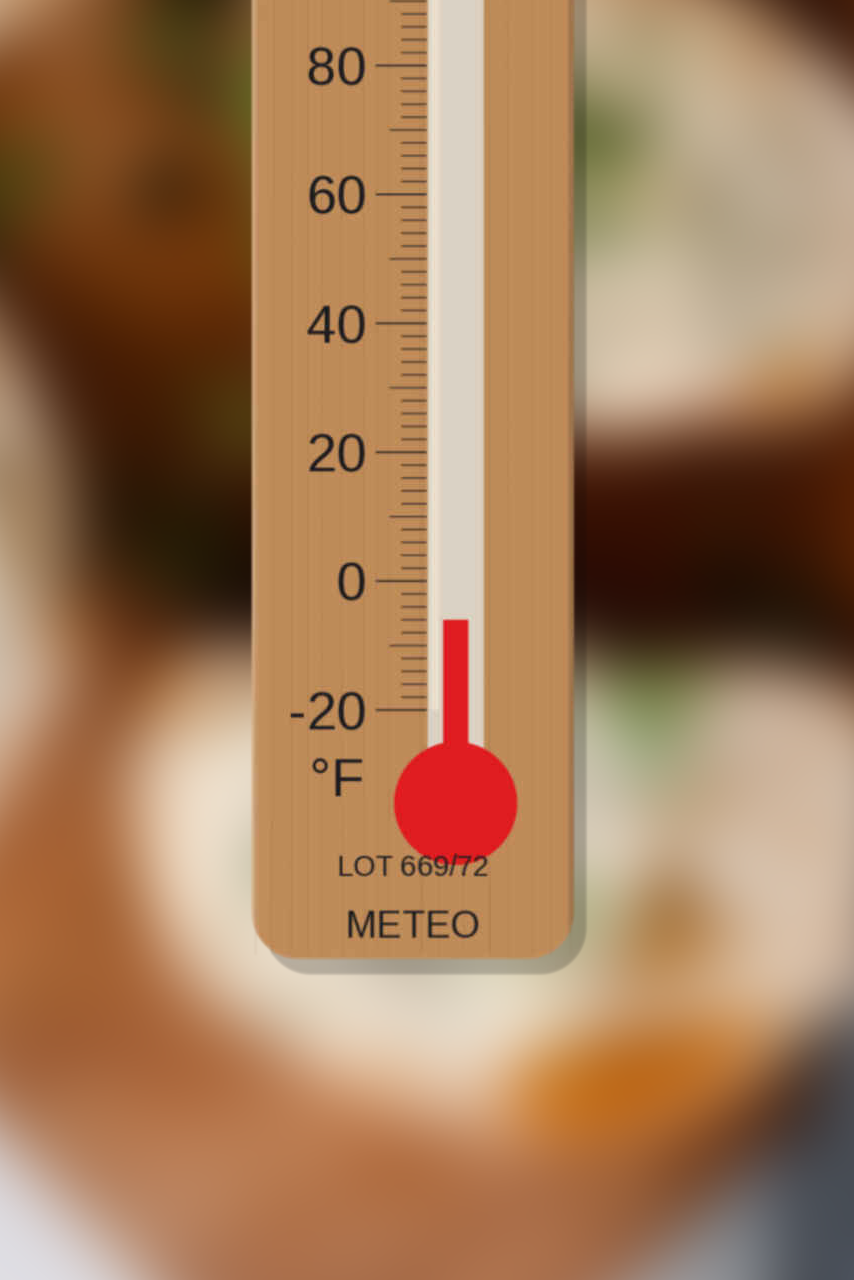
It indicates -6 °F
